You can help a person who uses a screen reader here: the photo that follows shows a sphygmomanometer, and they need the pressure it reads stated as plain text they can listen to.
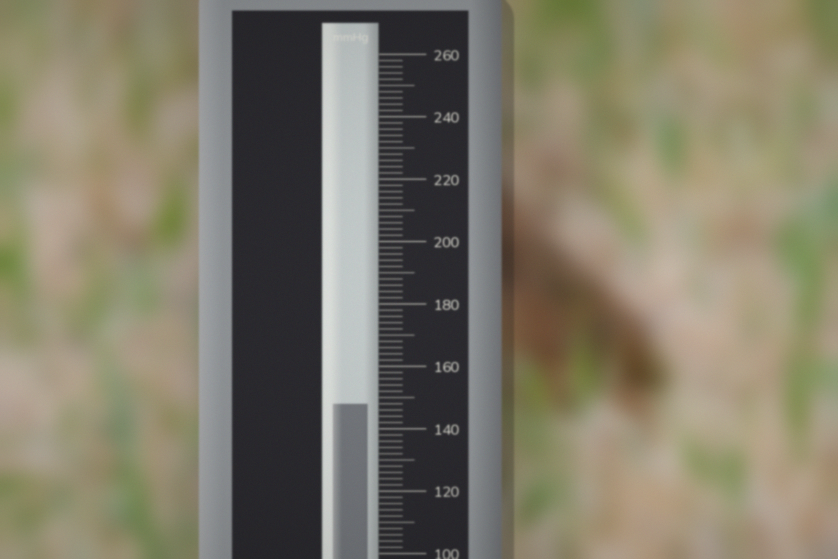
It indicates 148 mmHg
